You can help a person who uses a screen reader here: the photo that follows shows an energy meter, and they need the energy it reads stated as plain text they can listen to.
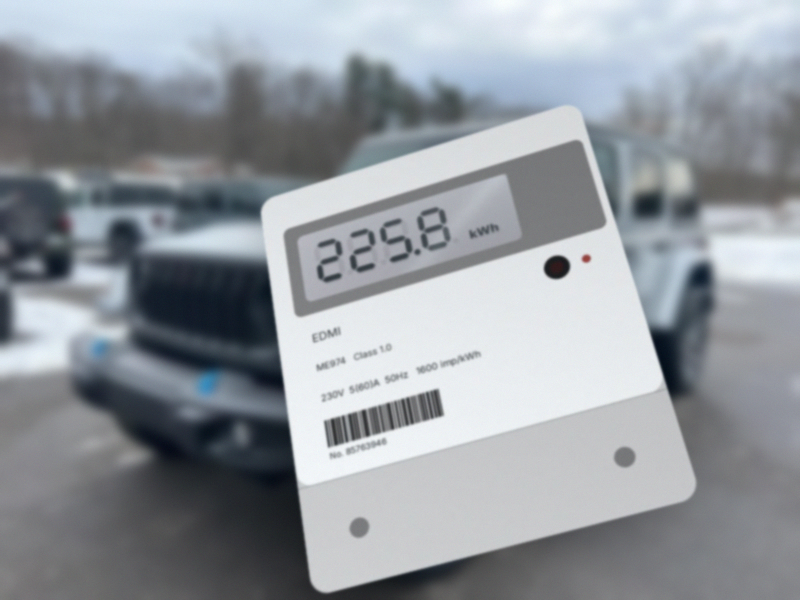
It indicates 225.8 kWh
